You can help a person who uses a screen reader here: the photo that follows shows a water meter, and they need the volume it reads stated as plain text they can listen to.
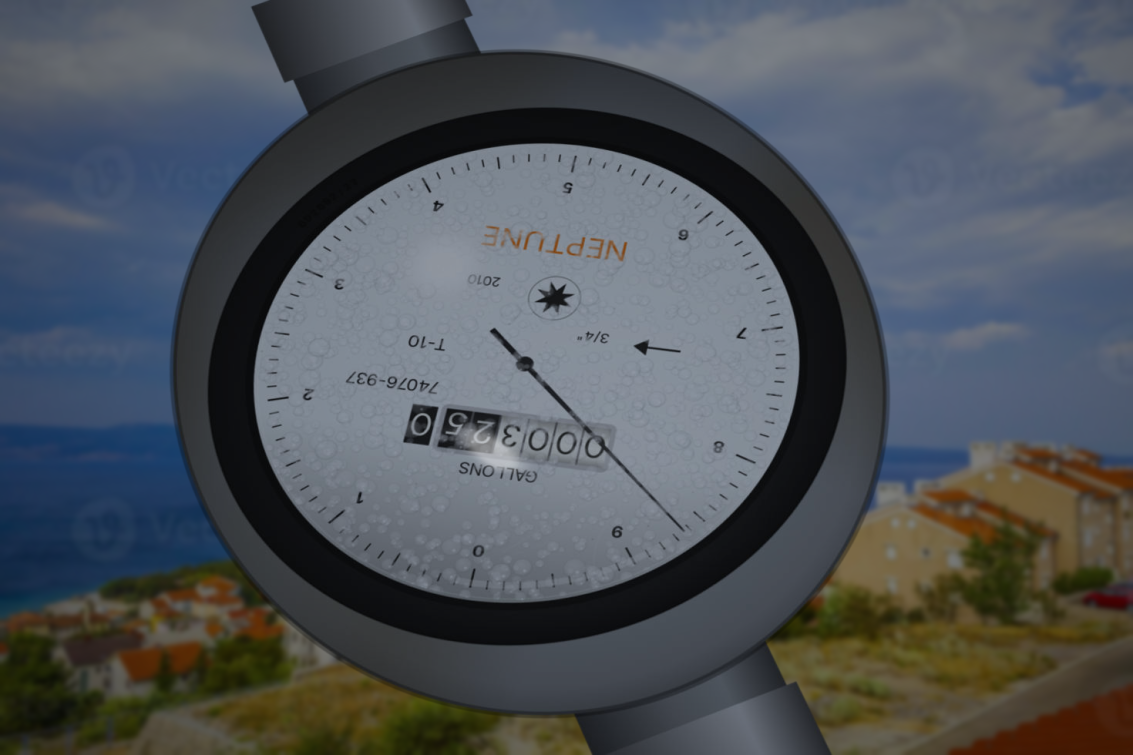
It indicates 3248.6 gal
